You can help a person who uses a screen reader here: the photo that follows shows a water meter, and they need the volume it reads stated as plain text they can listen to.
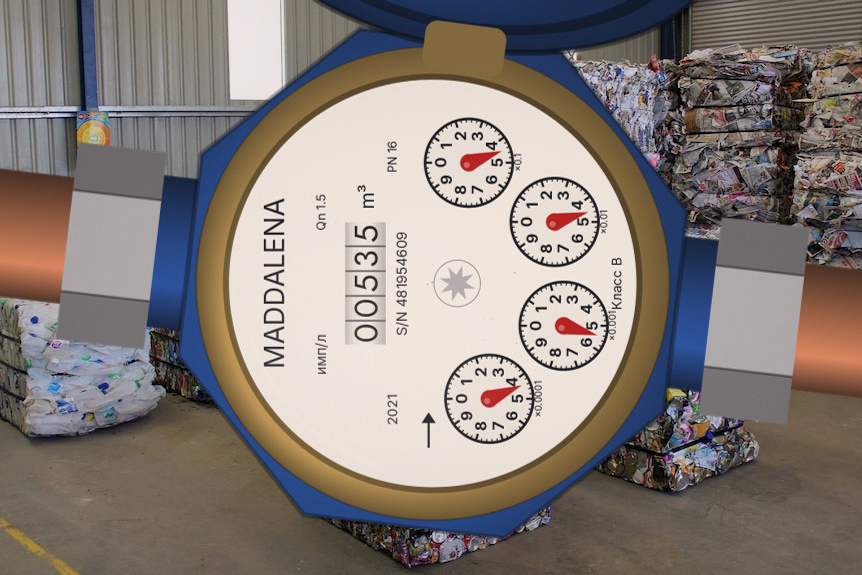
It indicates 535.4454 m³
